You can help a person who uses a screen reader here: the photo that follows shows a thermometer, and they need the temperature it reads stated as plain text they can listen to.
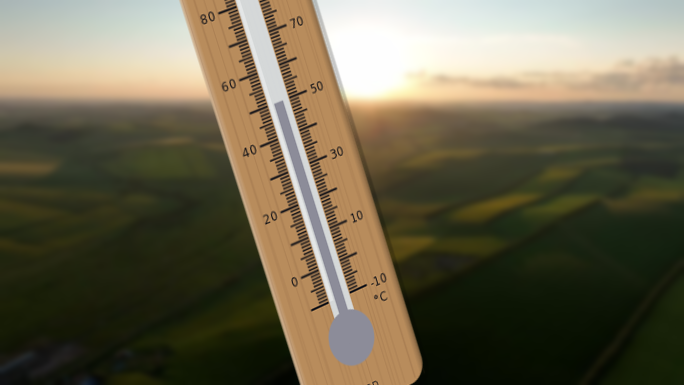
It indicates 50 °C
